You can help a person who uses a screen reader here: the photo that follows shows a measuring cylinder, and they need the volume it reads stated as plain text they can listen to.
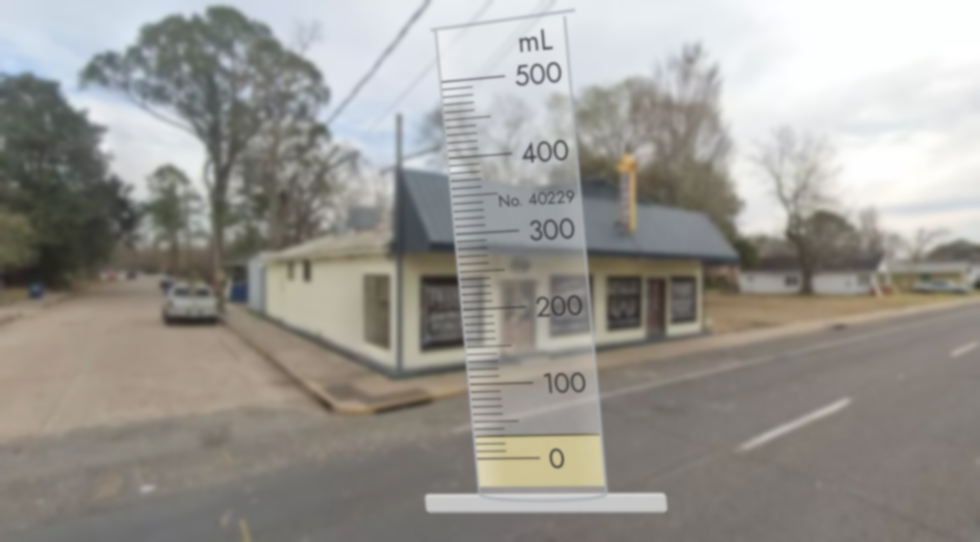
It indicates 30 mL
